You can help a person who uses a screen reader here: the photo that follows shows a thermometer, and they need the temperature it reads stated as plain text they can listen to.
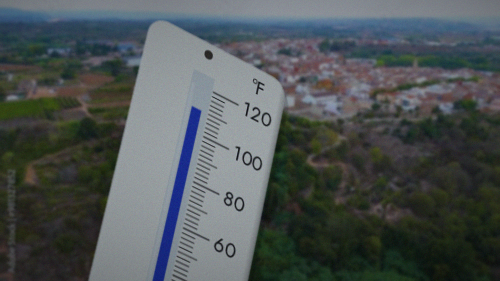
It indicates 110 °F
